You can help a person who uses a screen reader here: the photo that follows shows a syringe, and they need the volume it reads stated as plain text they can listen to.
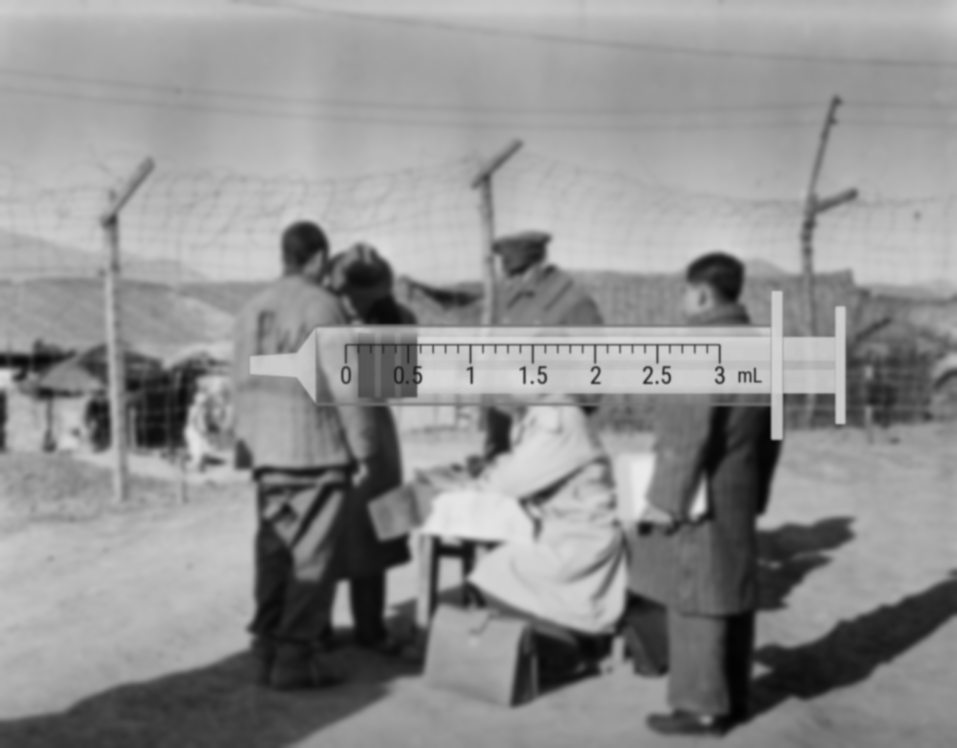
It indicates 0.1 mL
